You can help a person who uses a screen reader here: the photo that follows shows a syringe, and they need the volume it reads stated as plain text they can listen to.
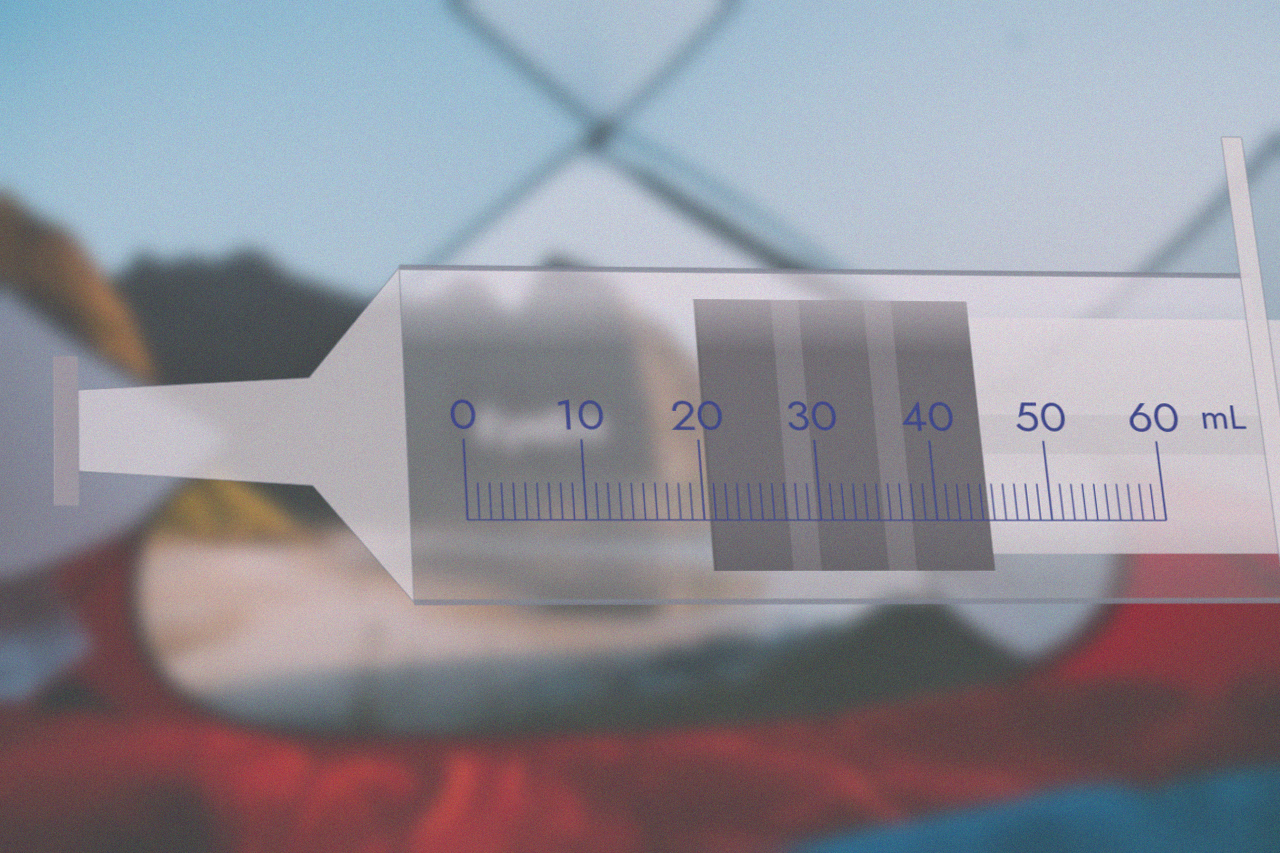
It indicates 20.5 mL
